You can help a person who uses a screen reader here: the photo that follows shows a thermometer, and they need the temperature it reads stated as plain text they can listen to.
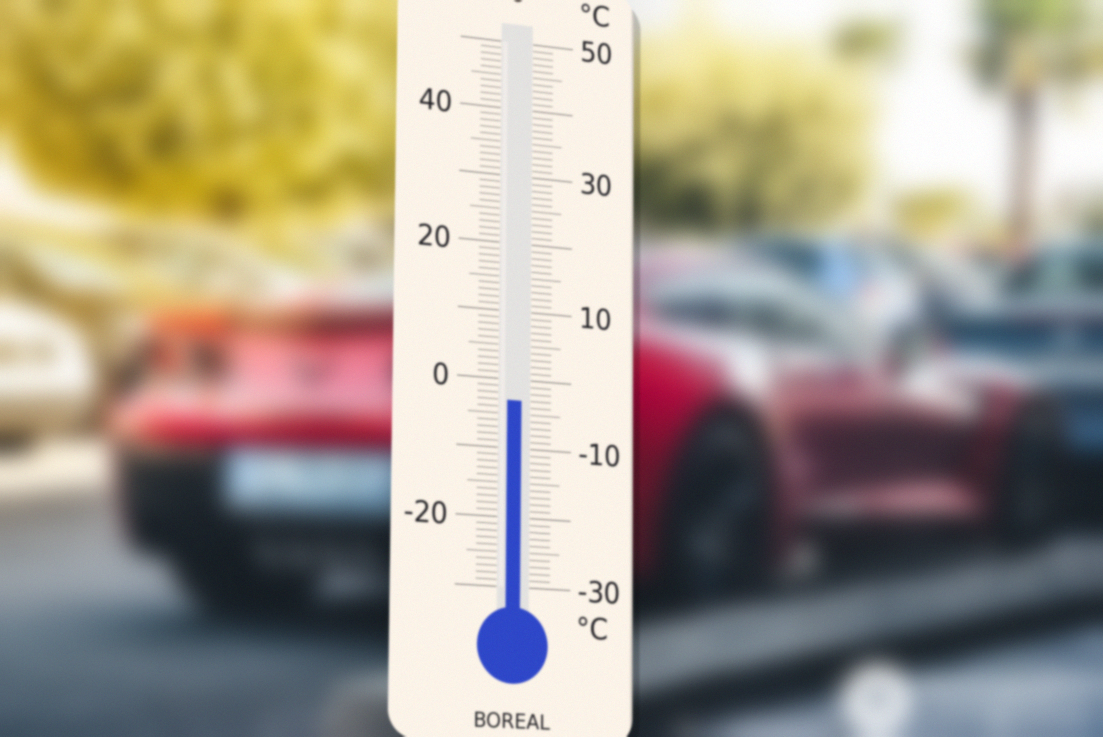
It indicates -3 °C
